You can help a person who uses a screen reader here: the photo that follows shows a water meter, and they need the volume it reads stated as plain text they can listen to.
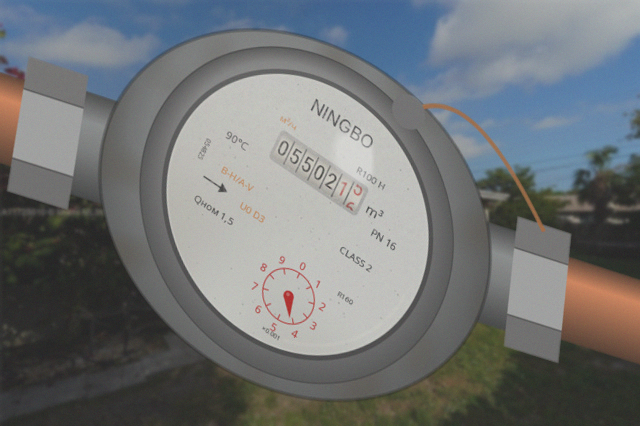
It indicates 5502.154 m³
